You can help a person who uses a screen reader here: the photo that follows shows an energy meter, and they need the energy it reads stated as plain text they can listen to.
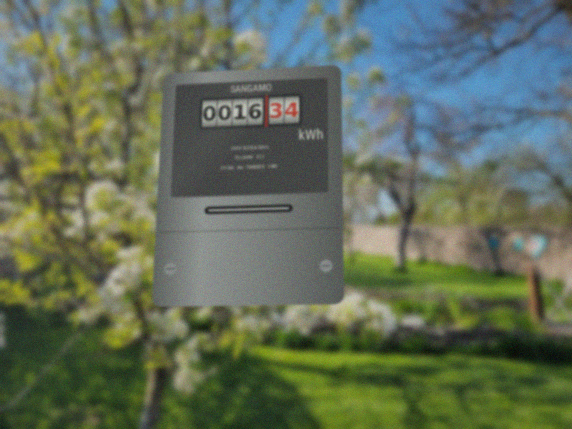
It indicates 16.34 kWh
